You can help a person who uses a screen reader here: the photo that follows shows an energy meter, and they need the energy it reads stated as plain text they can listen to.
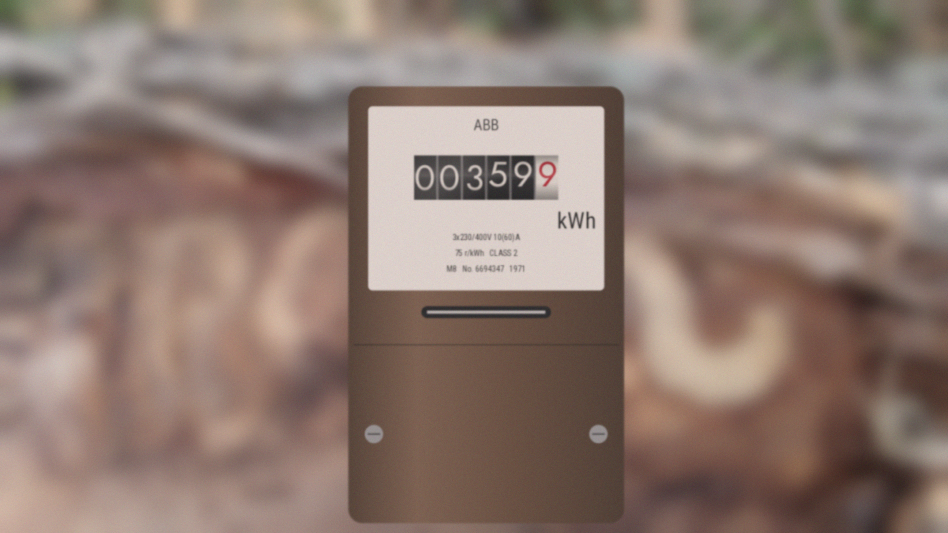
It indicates 359.9 kWh
